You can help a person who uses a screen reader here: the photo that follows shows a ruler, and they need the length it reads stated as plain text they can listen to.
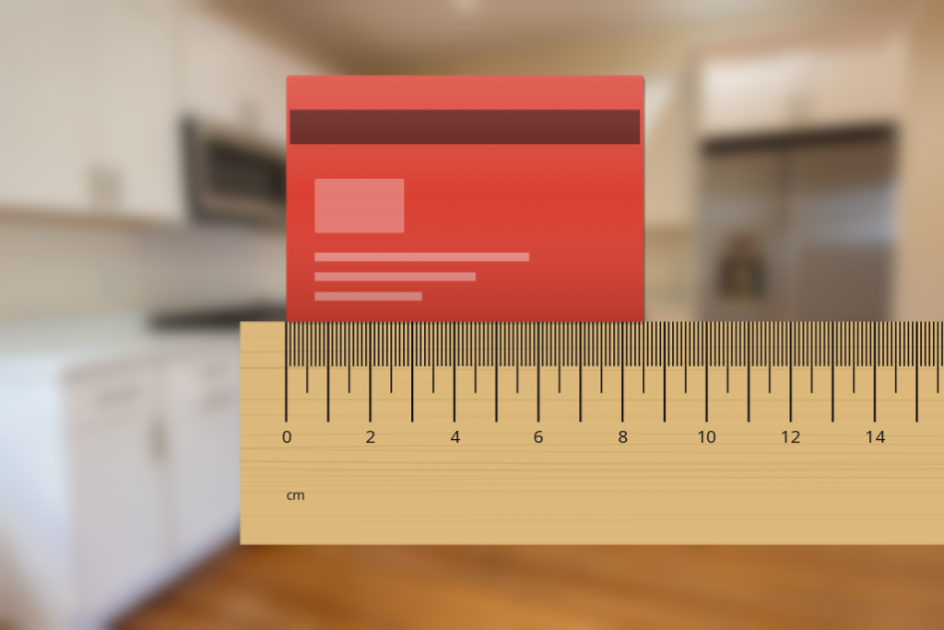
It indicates 8.5 cm
